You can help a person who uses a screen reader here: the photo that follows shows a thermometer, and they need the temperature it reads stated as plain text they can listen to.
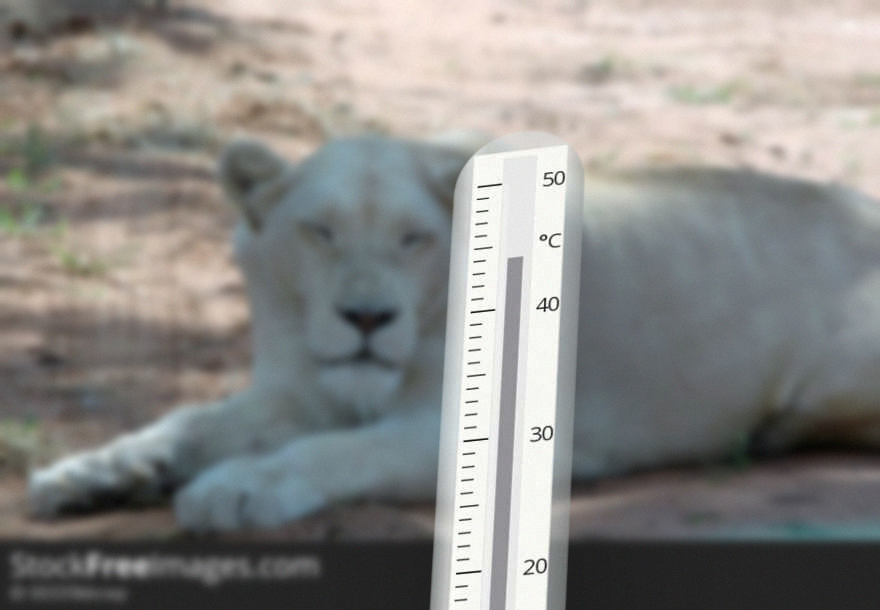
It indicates 44 °C
